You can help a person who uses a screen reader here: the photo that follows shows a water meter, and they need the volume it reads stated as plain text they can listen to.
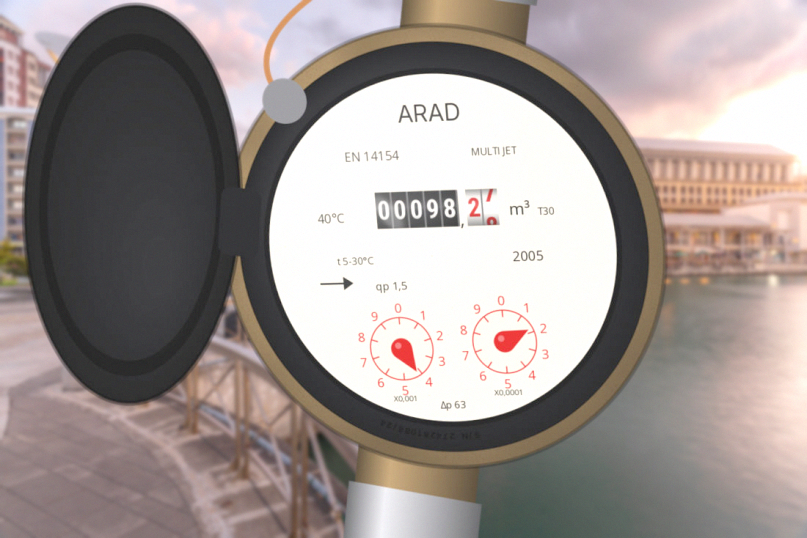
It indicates 98.2741 m³
